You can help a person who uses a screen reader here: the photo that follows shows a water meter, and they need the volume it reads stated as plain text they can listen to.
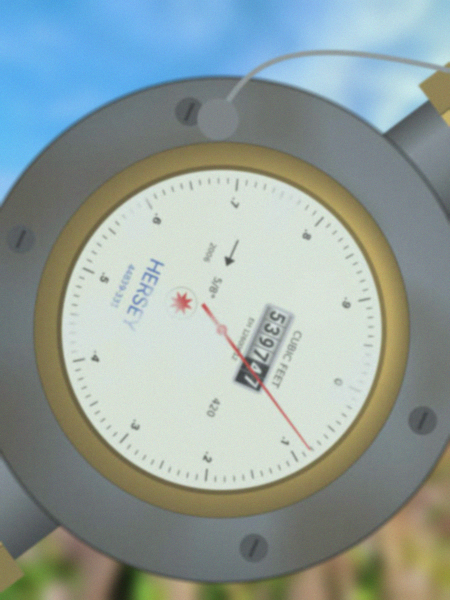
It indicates 539747.08 ft³
